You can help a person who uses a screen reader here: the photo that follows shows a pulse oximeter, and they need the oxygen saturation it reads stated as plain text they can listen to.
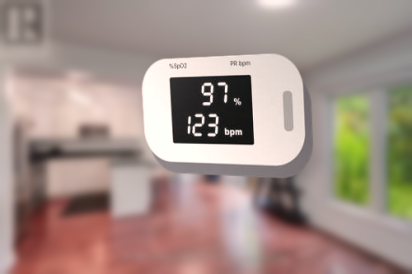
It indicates 97 %
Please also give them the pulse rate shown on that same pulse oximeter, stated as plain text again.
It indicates 123 bpm
